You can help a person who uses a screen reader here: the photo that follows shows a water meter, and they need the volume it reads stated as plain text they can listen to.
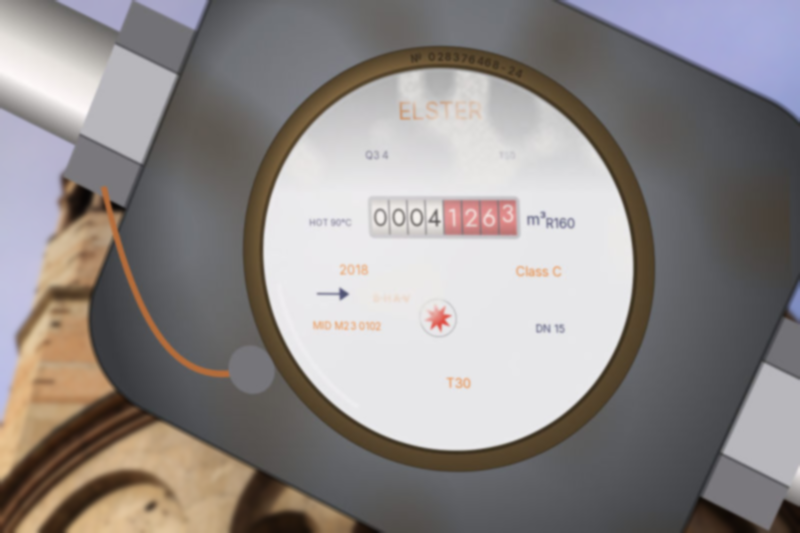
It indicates 4.1263 m³
